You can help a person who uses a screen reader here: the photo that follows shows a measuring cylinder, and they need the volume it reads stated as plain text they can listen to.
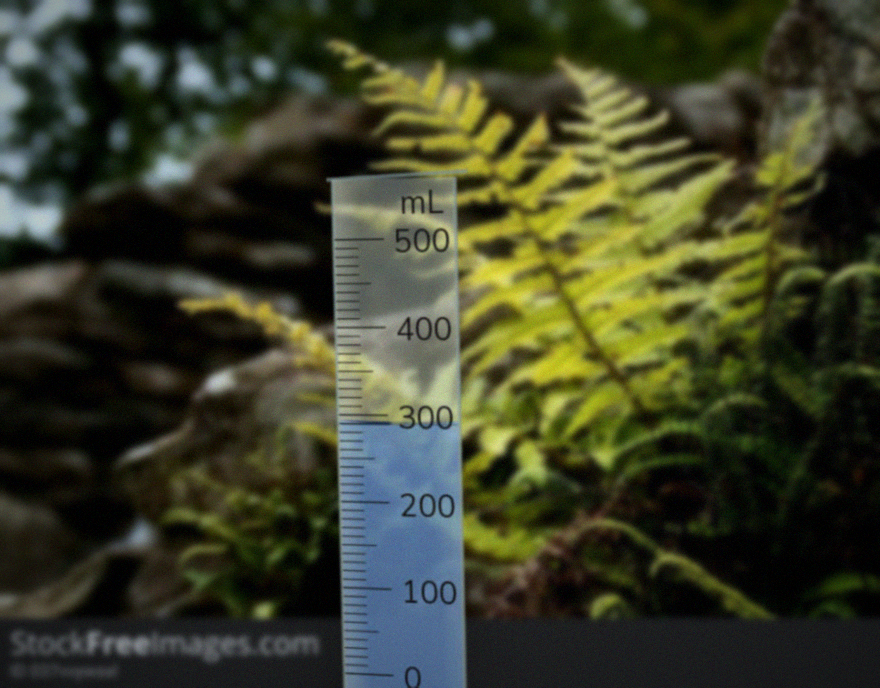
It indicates 290 mL
